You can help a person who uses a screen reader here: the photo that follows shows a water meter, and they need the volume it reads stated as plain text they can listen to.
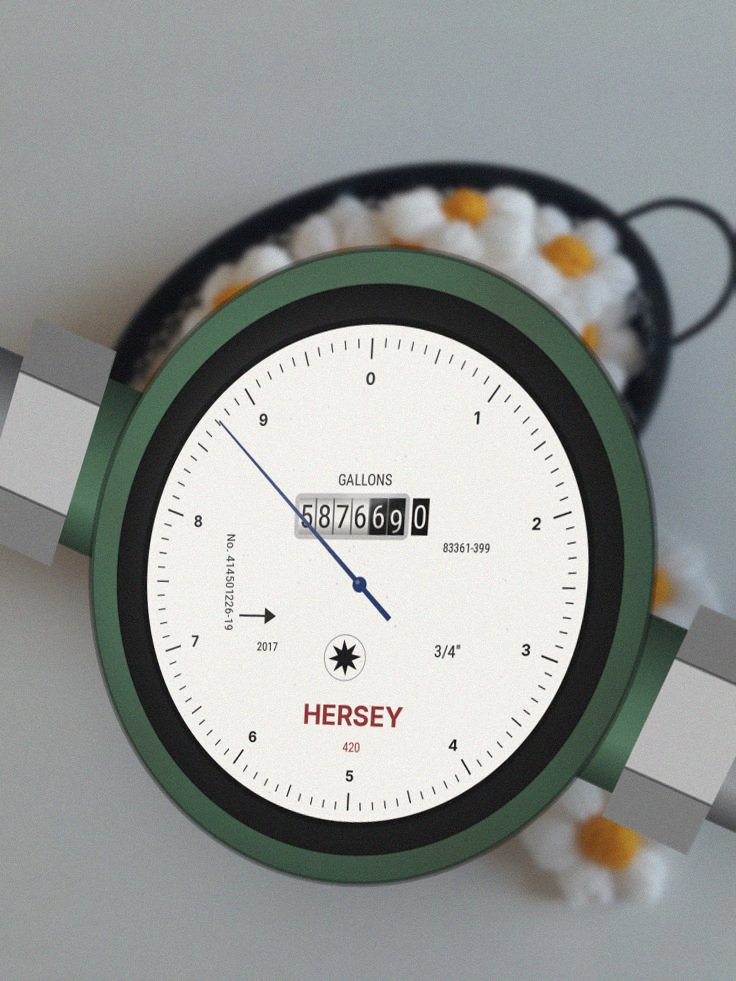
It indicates 5876688.7 gal
